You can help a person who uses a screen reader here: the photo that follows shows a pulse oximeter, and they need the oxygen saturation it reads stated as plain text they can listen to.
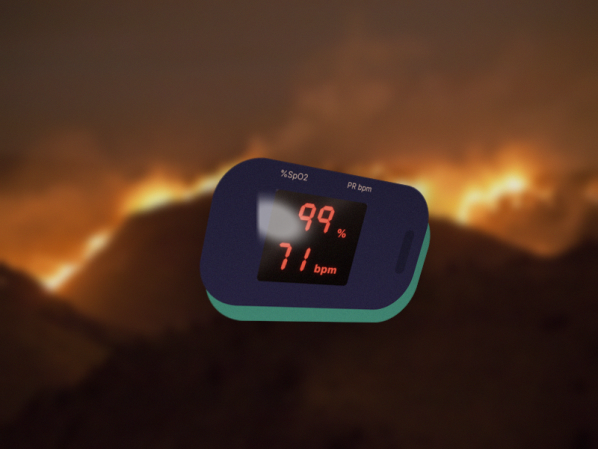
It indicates 99 %
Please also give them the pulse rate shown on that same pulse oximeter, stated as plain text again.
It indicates 71 bpm
